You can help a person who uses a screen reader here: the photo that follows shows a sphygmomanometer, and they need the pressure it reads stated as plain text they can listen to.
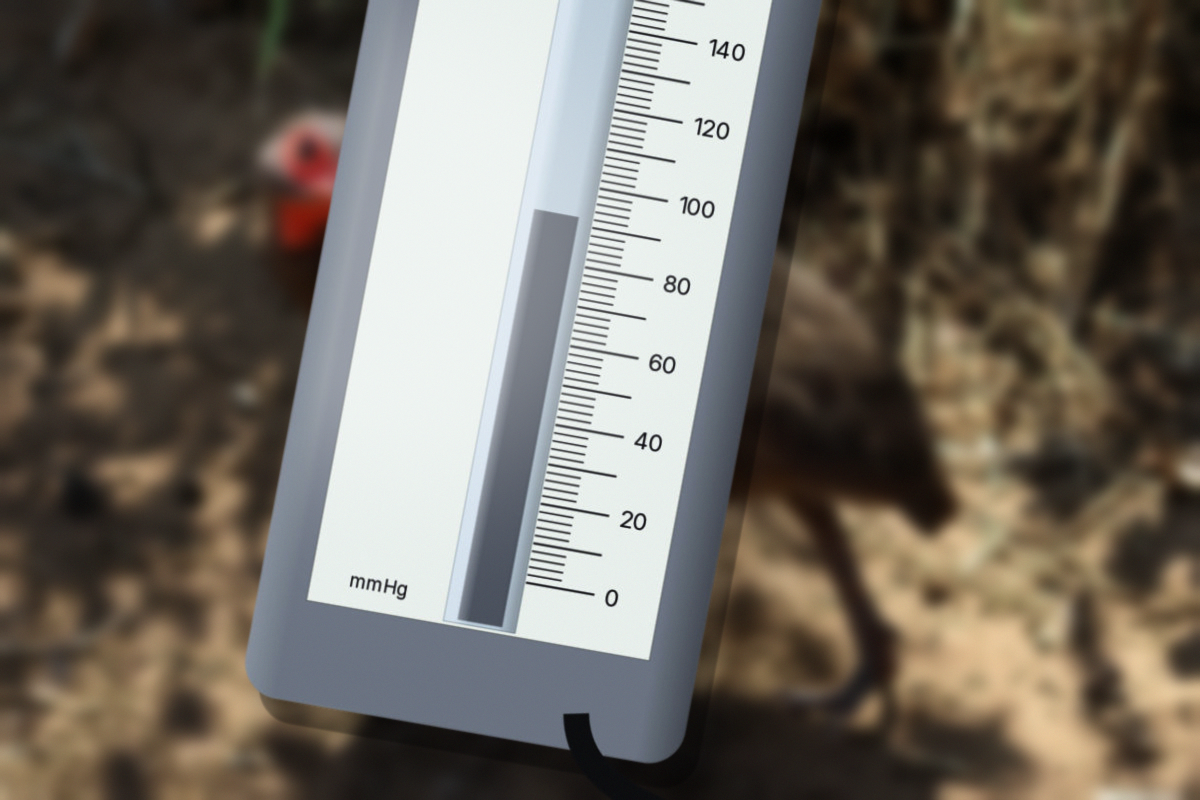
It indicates 92 mmHg
